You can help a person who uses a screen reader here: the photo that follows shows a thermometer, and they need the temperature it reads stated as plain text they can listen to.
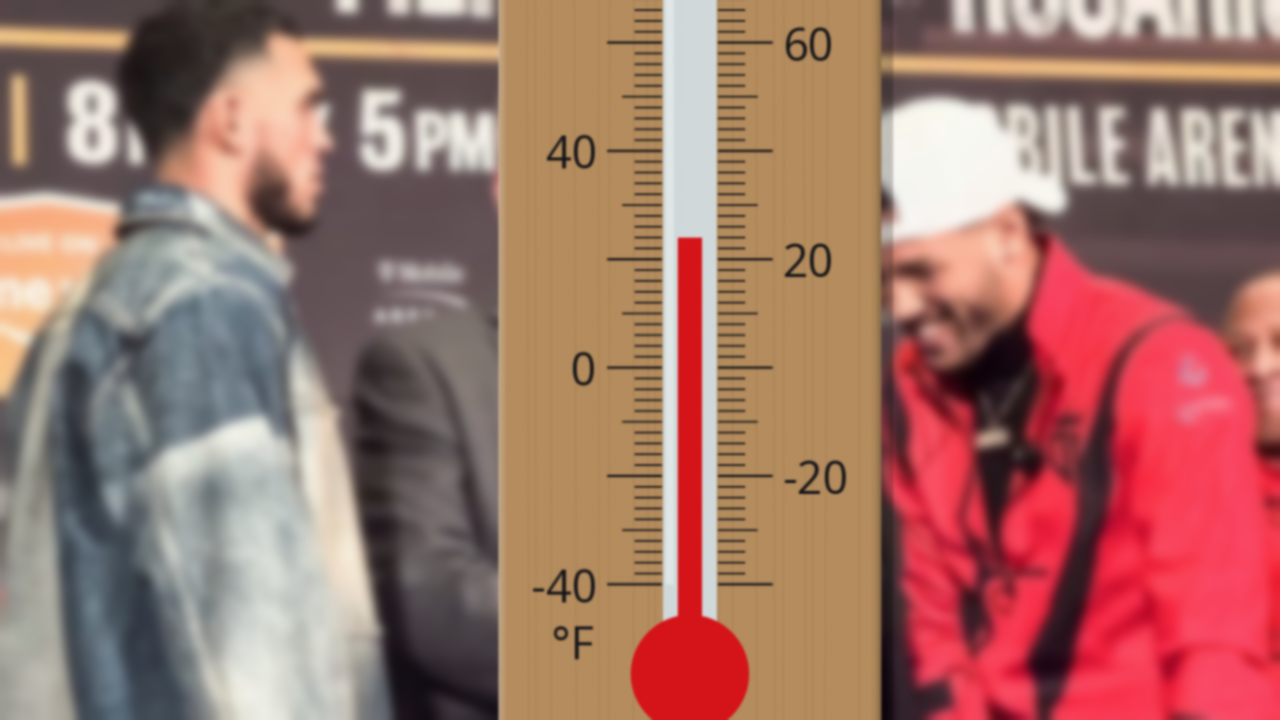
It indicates 24 °F
